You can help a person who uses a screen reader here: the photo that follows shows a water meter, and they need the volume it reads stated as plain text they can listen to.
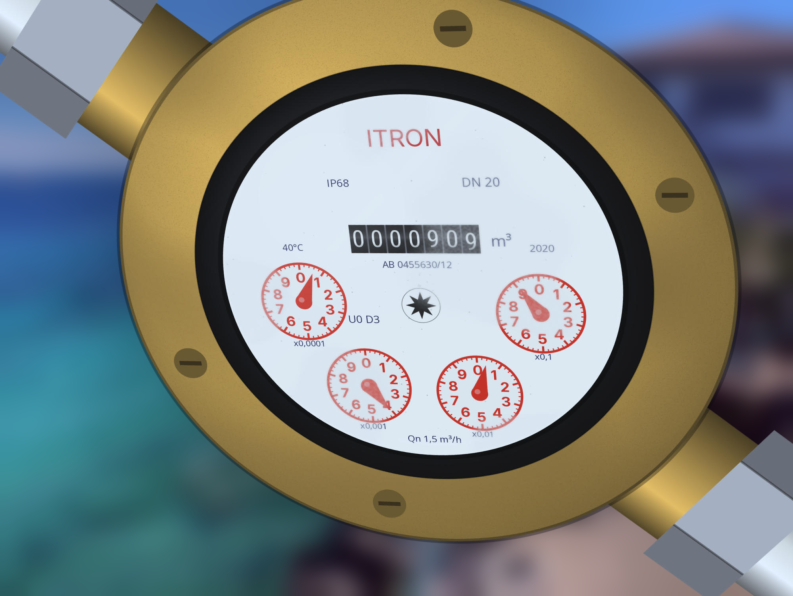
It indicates 908.9040 m³
